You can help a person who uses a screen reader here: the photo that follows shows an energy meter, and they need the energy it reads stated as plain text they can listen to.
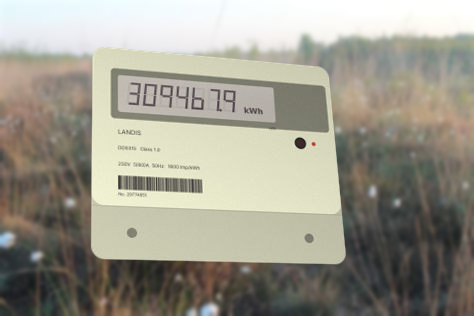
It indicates 309467.9 kWh
